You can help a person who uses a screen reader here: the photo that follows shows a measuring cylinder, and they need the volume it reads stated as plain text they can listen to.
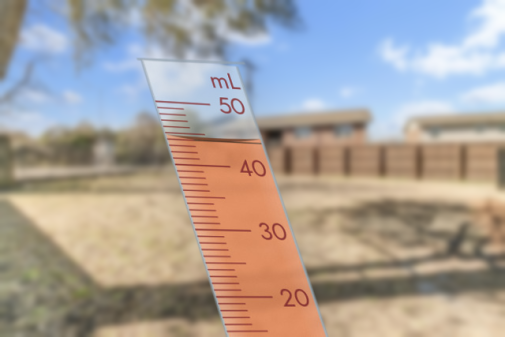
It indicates 44 mL
